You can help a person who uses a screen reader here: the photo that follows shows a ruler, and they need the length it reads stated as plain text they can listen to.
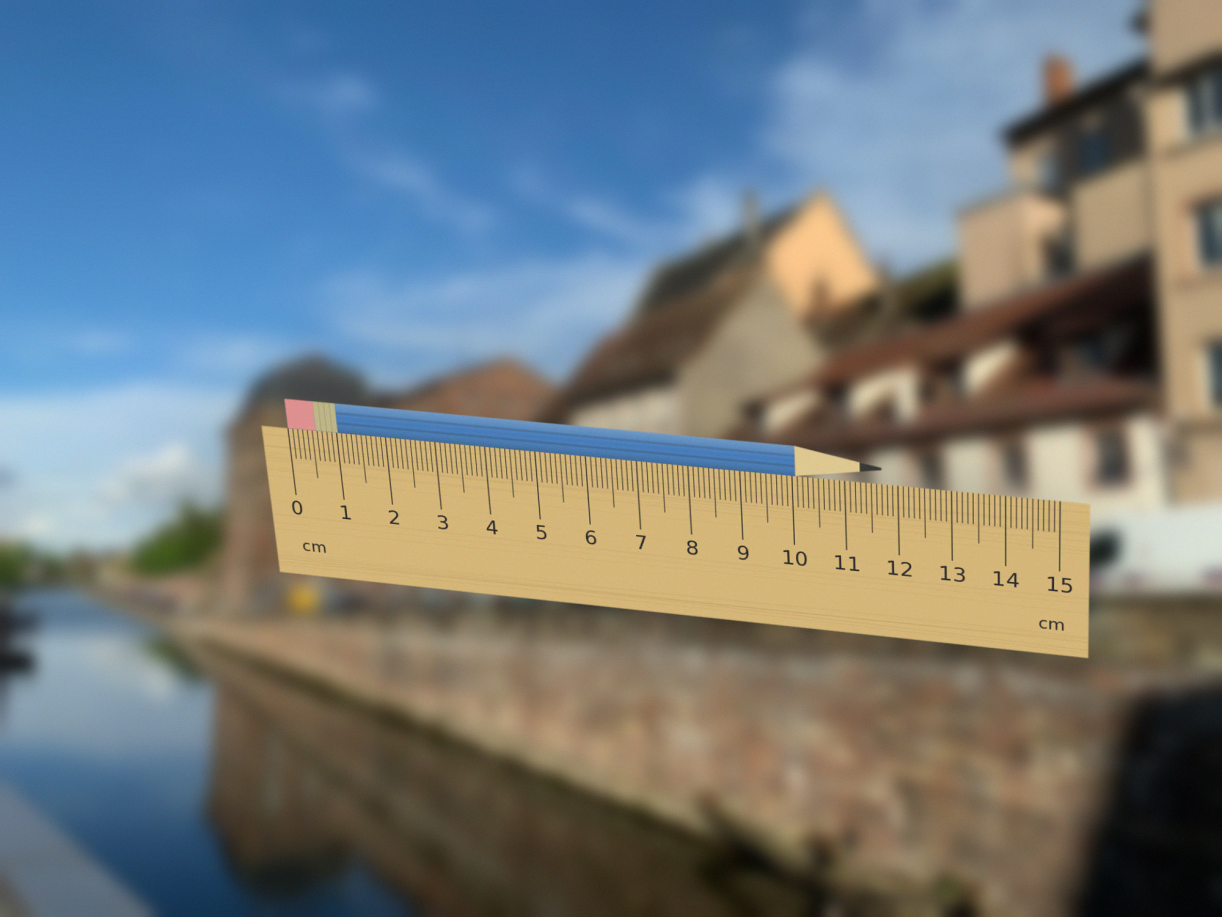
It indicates 11.7 cm
